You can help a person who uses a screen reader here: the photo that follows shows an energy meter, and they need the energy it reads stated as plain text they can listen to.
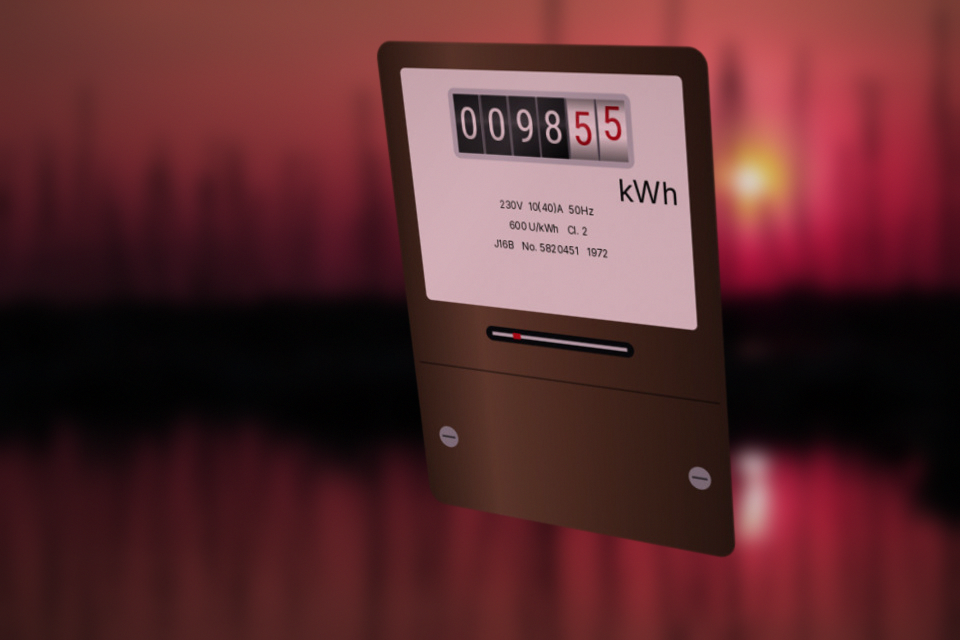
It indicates 98.55 kWh
